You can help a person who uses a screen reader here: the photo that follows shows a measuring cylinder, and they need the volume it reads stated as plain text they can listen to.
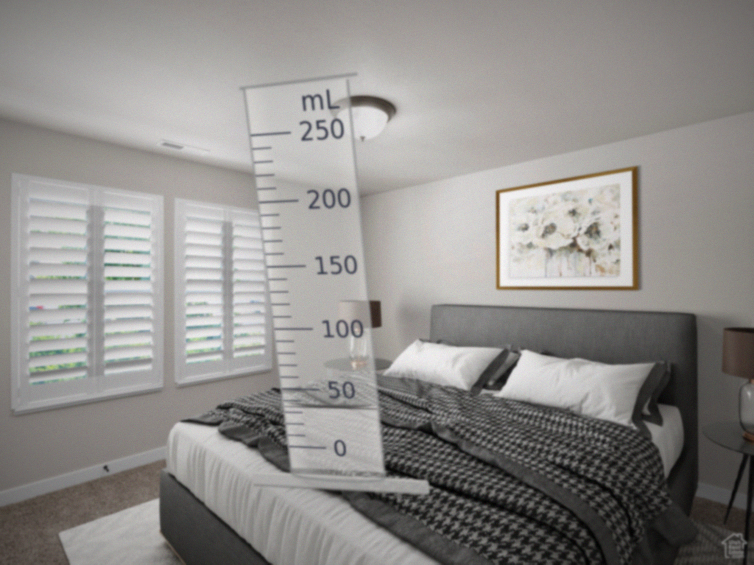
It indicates 35 mL
